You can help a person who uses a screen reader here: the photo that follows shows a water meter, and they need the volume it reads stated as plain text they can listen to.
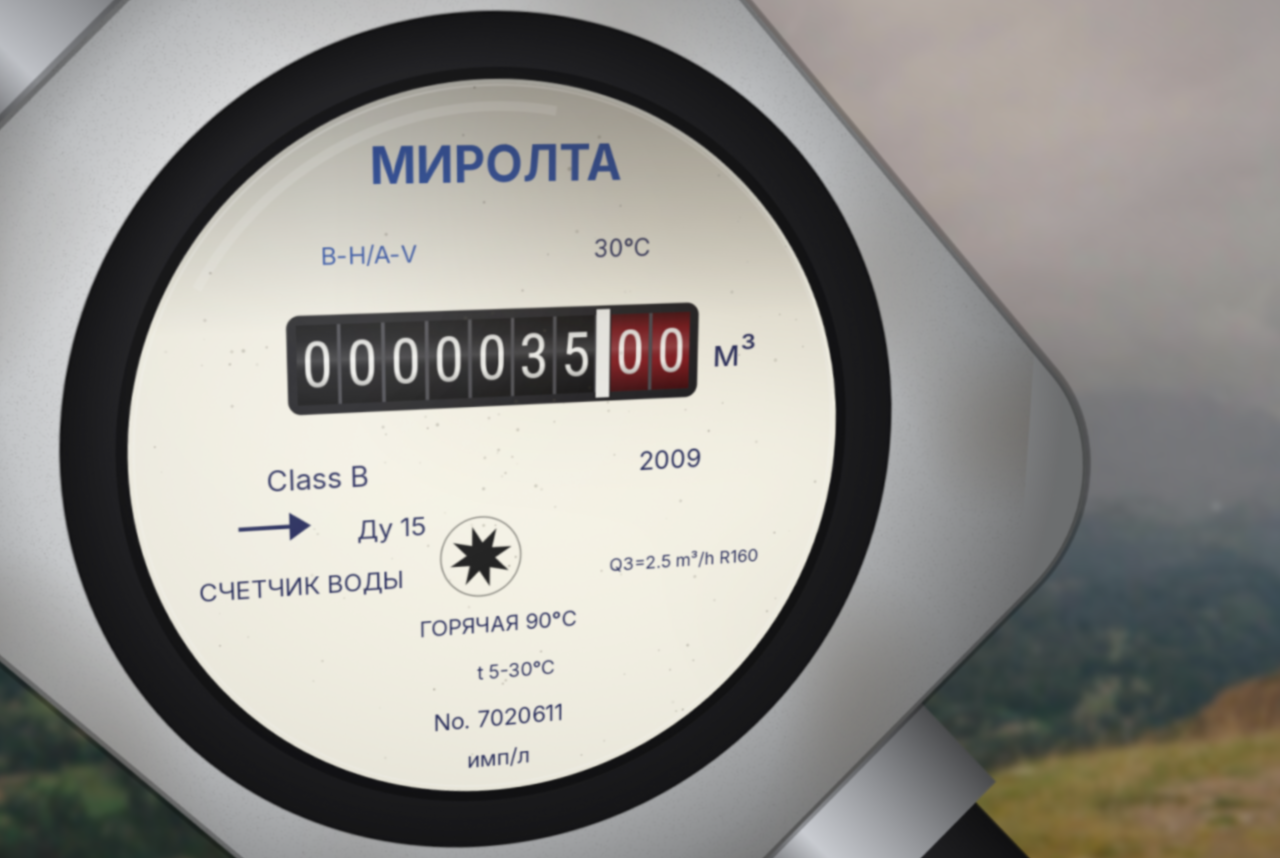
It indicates 35.00 m³
